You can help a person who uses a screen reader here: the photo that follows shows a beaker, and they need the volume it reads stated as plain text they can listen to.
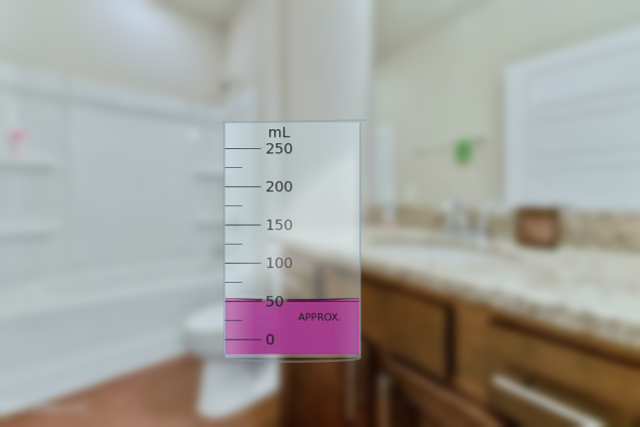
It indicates 50 mL
